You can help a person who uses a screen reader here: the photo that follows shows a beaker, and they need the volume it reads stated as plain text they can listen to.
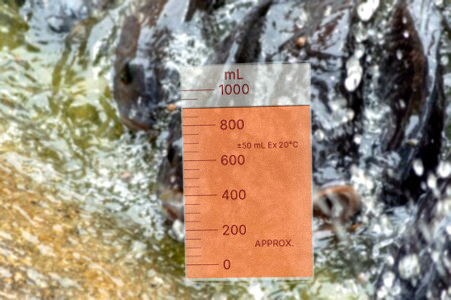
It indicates 900 mL
